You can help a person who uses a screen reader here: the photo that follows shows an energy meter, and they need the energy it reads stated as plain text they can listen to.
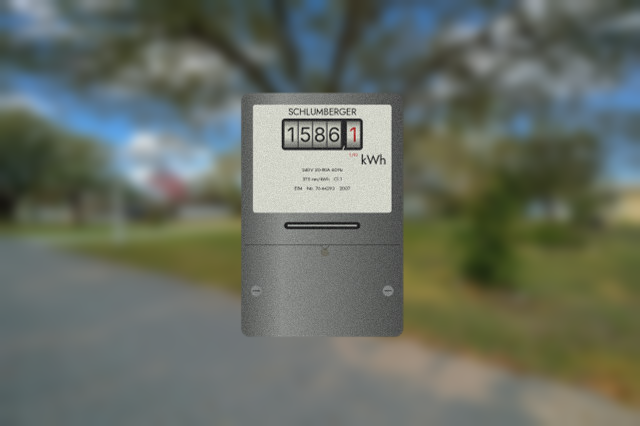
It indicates 1586.1 kWh
